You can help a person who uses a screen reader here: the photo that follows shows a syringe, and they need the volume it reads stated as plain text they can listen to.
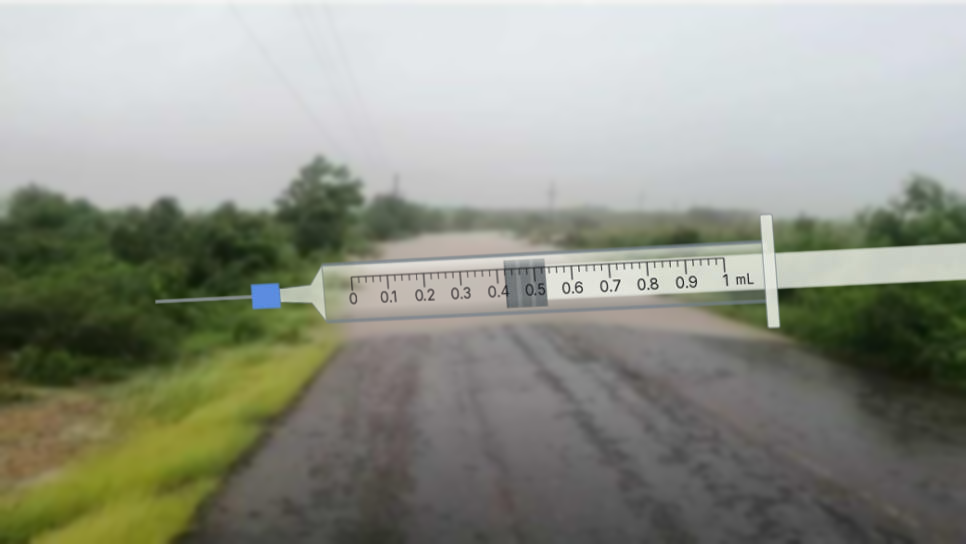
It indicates 0.42 mL
